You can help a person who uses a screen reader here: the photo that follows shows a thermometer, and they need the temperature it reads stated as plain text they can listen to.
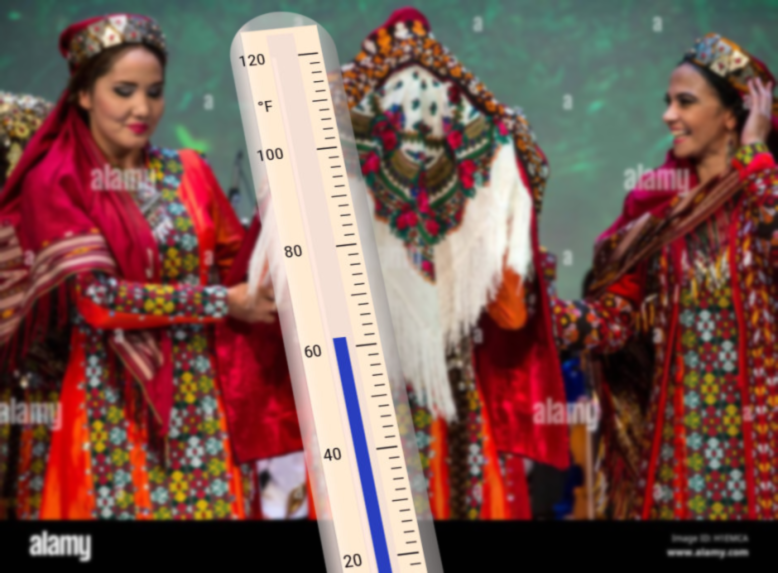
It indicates 62 °F
